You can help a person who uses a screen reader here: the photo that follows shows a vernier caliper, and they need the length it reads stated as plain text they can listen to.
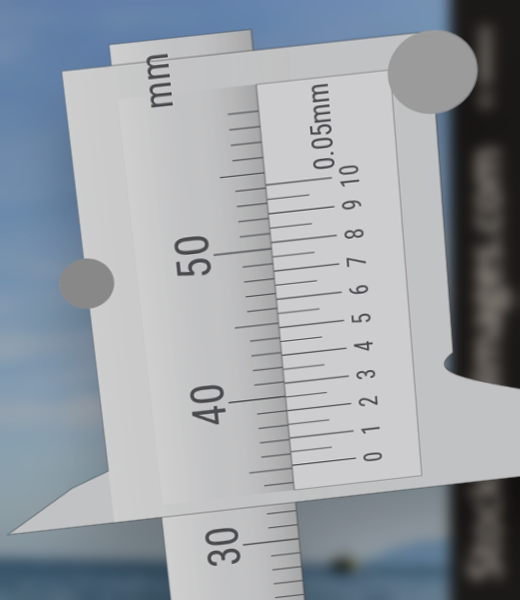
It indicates 35.2 mm
